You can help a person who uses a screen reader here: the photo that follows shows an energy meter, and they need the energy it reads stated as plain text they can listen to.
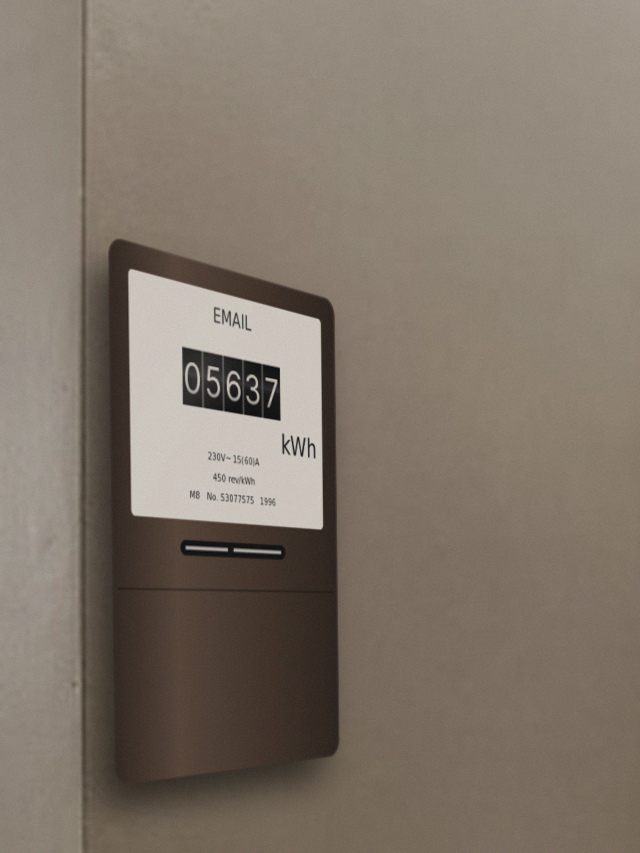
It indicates 5637 kWh
